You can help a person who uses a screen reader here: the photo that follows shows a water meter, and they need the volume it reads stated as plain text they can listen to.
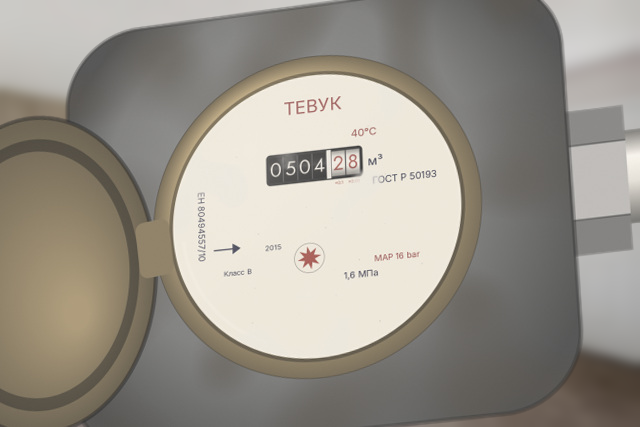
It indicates 504.28 m³
